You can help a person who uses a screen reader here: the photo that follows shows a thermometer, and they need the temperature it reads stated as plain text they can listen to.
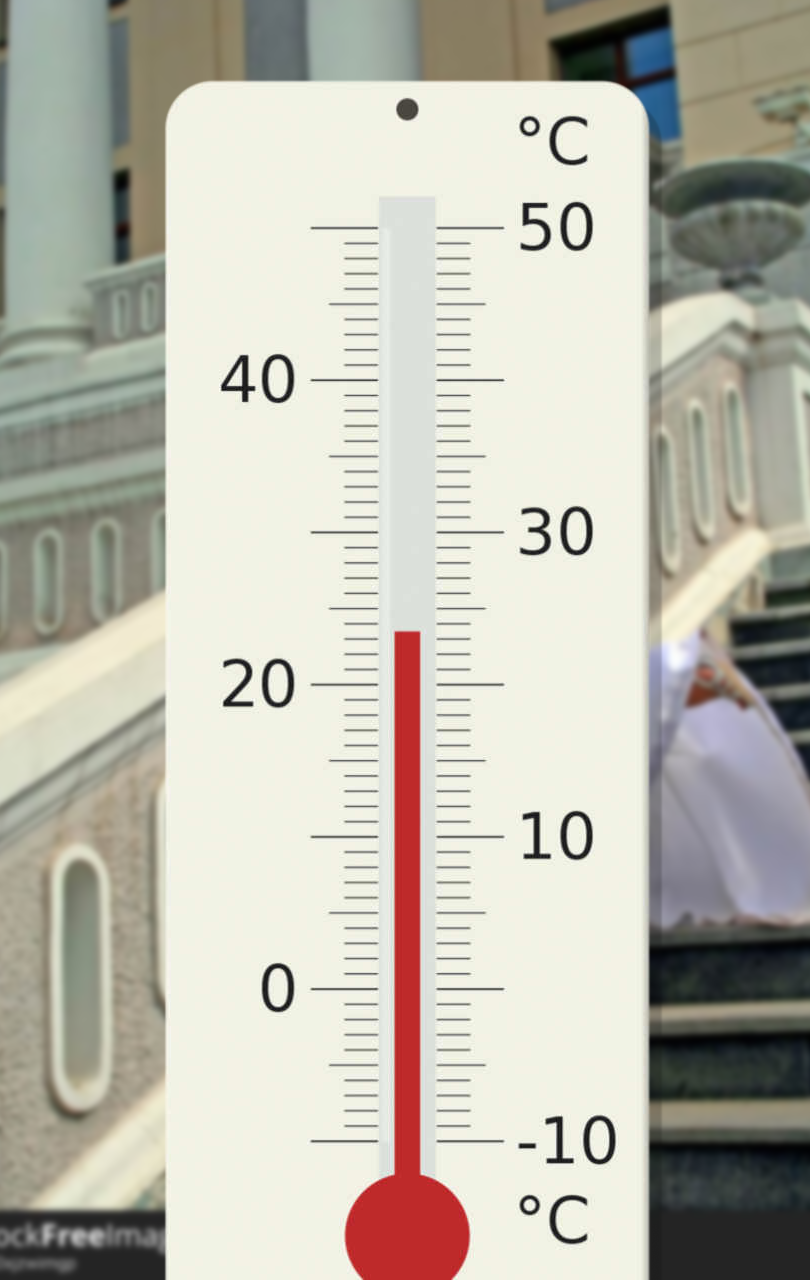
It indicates 23.5 °C
